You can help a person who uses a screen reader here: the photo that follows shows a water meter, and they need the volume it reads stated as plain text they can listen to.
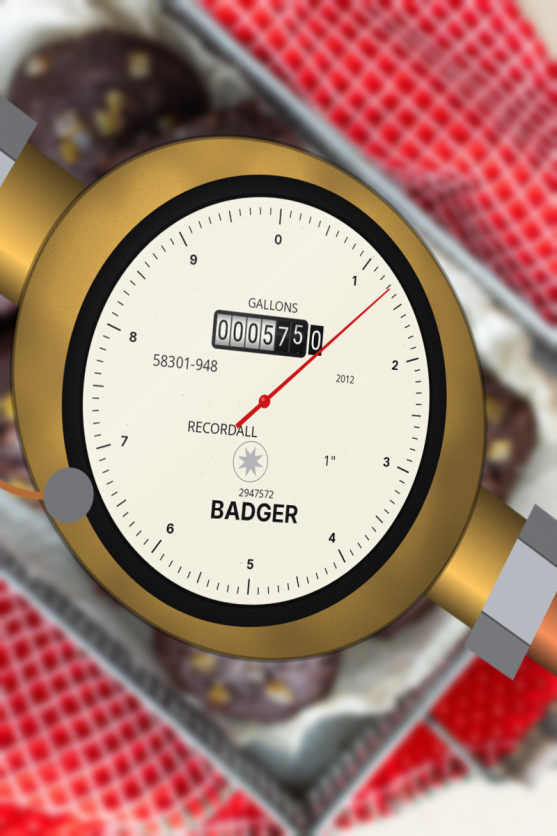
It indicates 5751.3 gal
